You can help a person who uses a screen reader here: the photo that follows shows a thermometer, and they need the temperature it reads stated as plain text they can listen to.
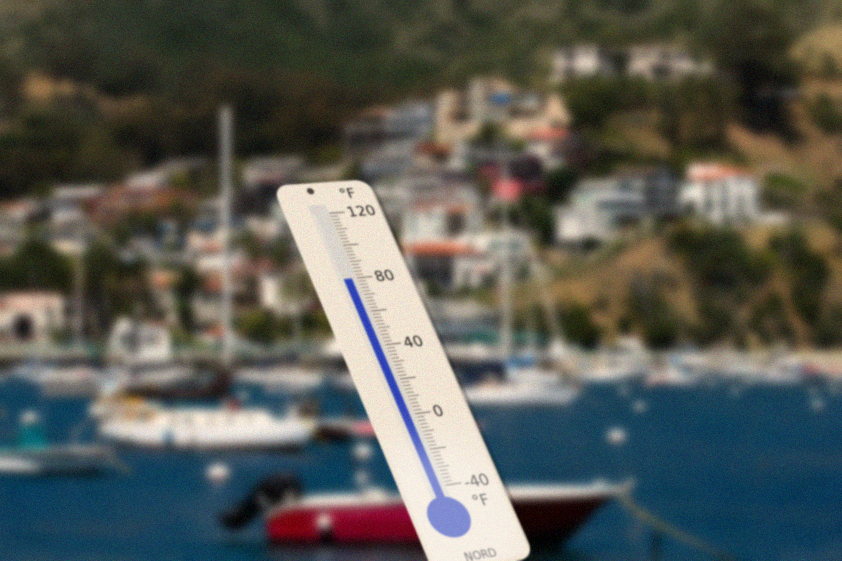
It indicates 80 °F
